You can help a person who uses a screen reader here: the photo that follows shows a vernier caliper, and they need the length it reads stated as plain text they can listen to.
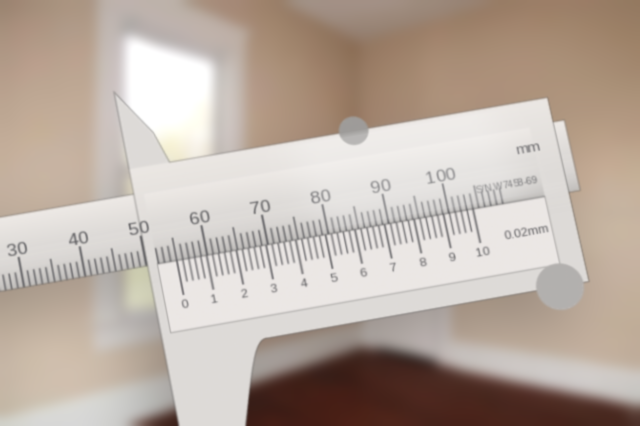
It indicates 55.0 mm
